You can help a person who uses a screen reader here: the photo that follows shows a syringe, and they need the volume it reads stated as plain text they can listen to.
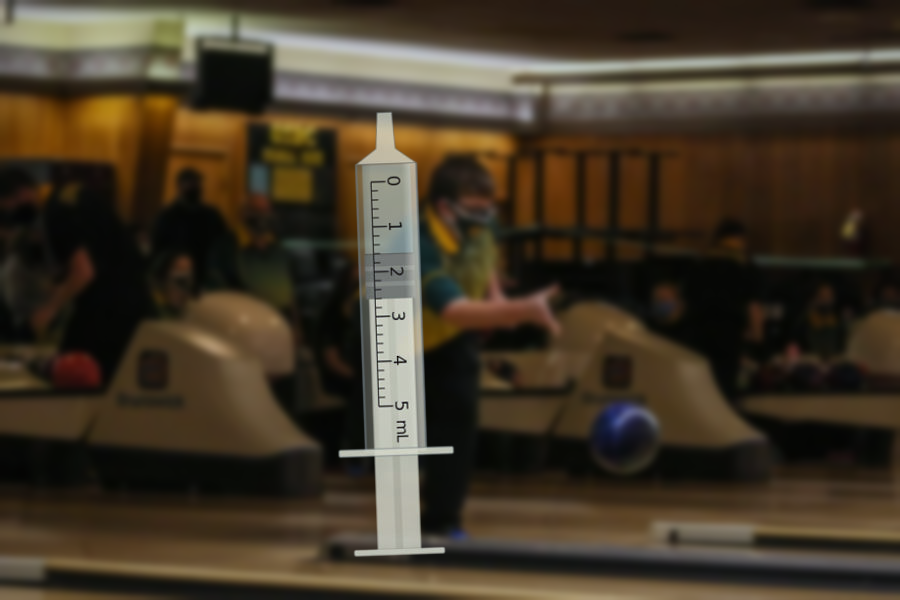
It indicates 1.6 mL
